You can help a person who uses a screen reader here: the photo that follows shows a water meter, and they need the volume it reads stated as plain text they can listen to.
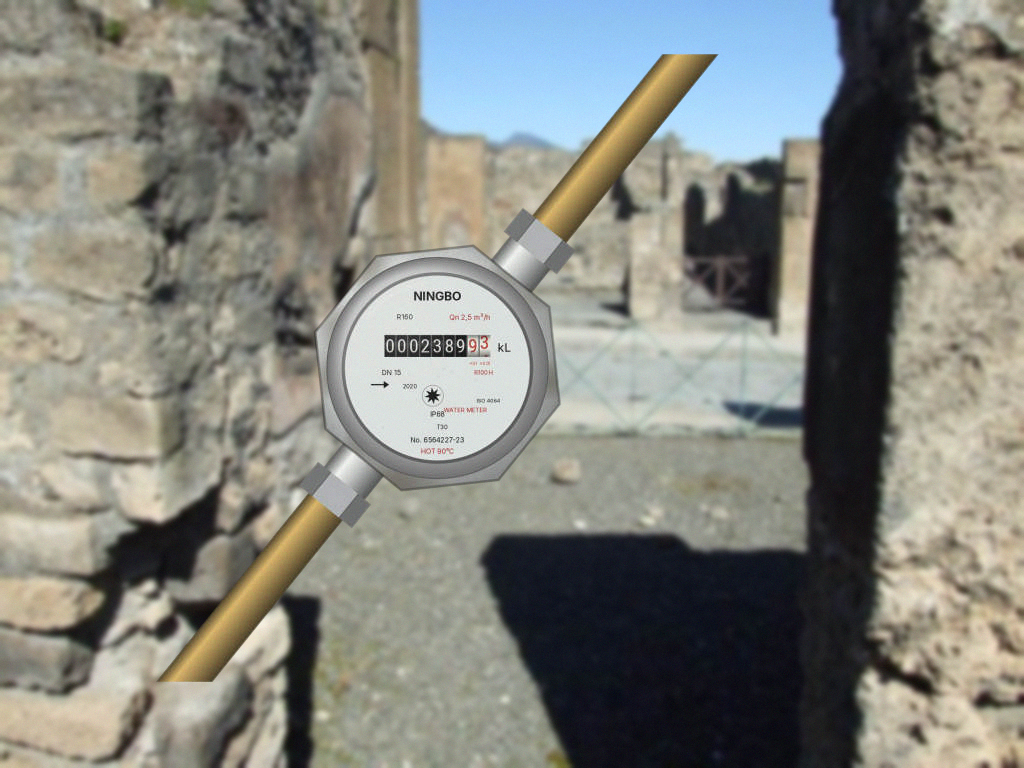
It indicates 2389.93 kL
